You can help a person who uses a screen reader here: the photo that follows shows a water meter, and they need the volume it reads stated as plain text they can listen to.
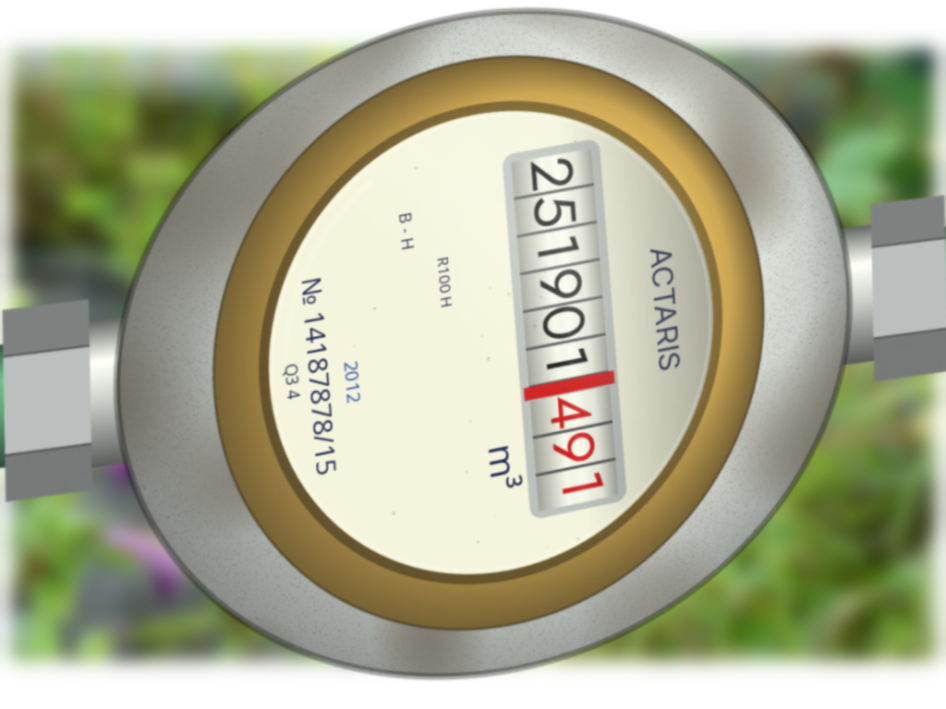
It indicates 251901.491 m³
